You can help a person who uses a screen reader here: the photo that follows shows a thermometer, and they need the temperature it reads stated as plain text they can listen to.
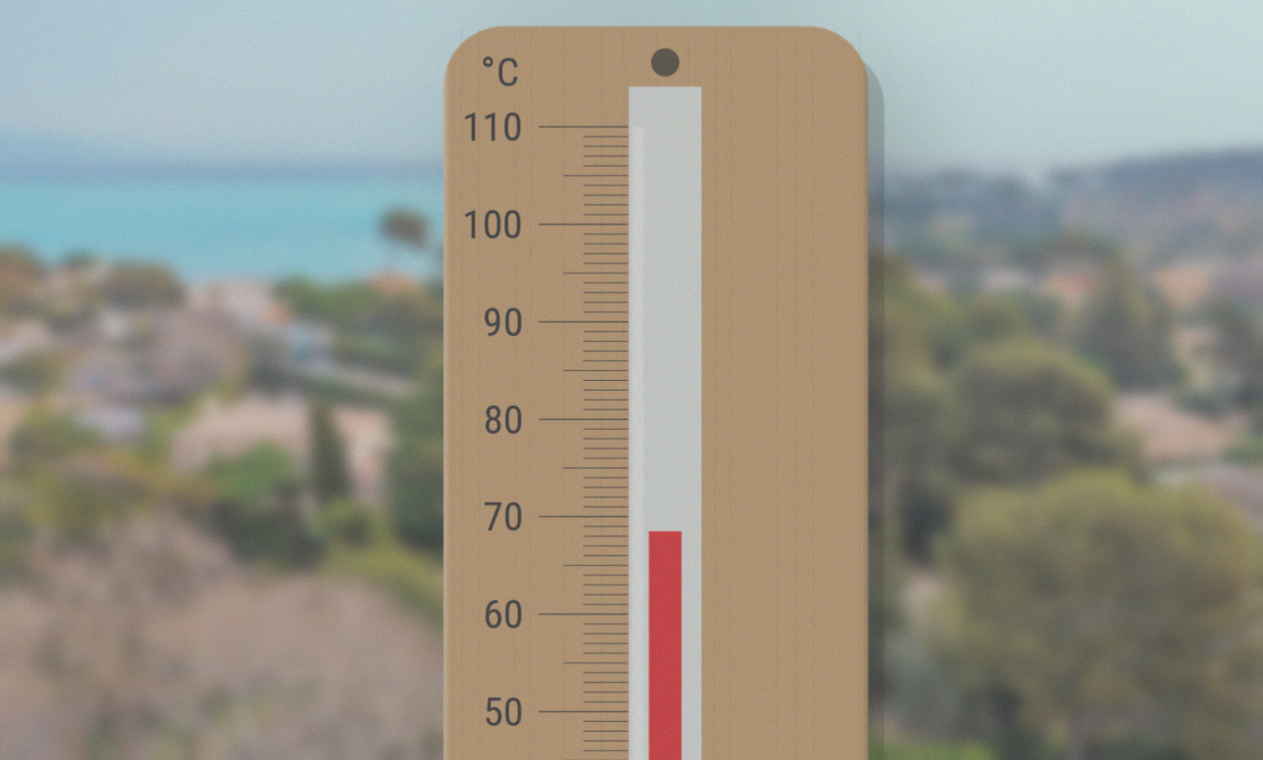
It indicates 68.5 °C
